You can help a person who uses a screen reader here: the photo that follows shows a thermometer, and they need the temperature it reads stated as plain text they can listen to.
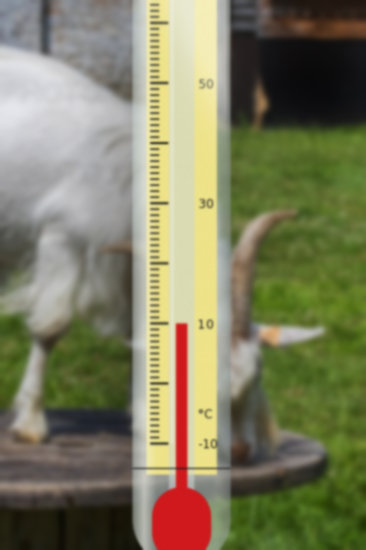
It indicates 10 °C
